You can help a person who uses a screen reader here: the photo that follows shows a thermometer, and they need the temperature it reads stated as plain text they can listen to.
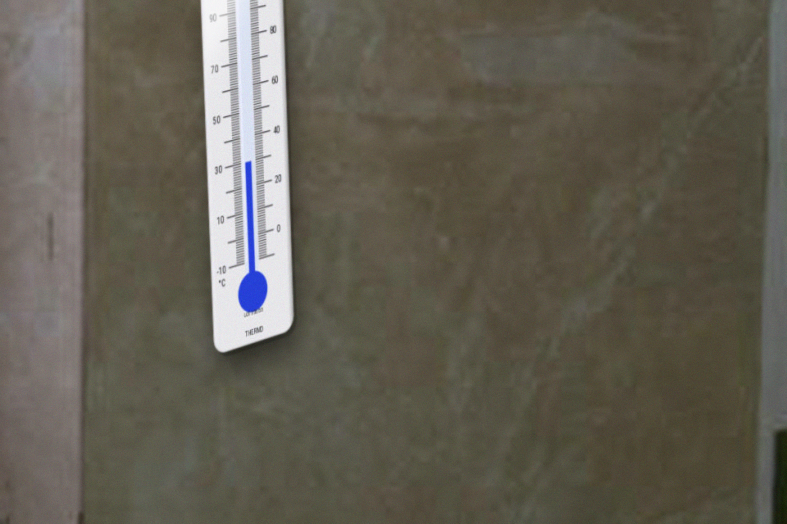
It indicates 30 °C
